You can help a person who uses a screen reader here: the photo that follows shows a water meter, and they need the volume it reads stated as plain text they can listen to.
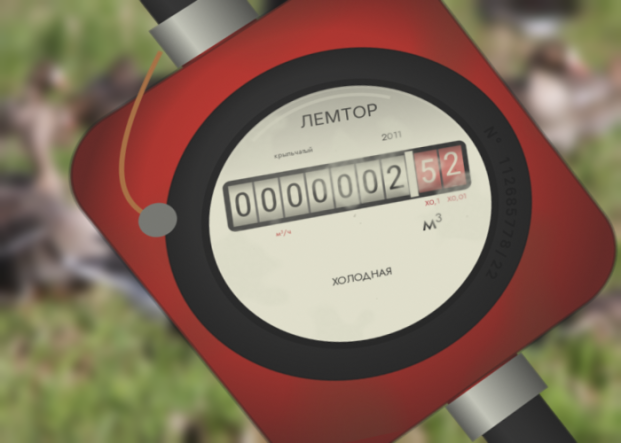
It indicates 2.52 m³
